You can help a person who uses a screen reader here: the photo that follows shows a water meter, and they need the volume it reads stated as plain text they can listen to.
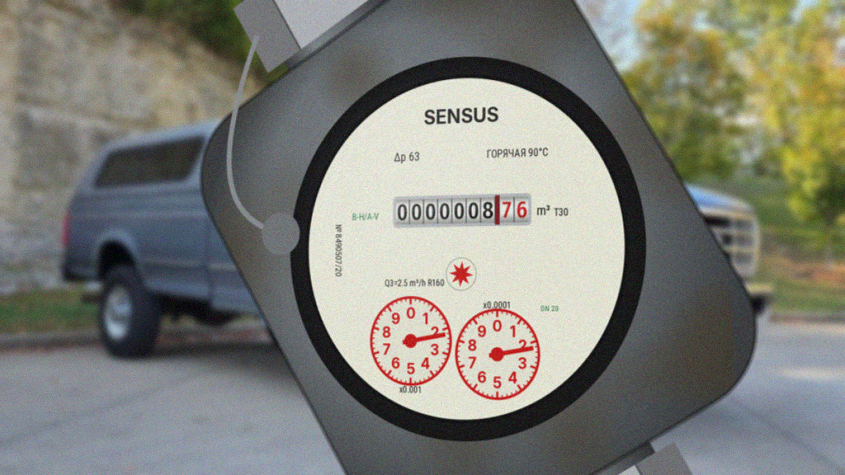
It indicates 8.7622 m³
